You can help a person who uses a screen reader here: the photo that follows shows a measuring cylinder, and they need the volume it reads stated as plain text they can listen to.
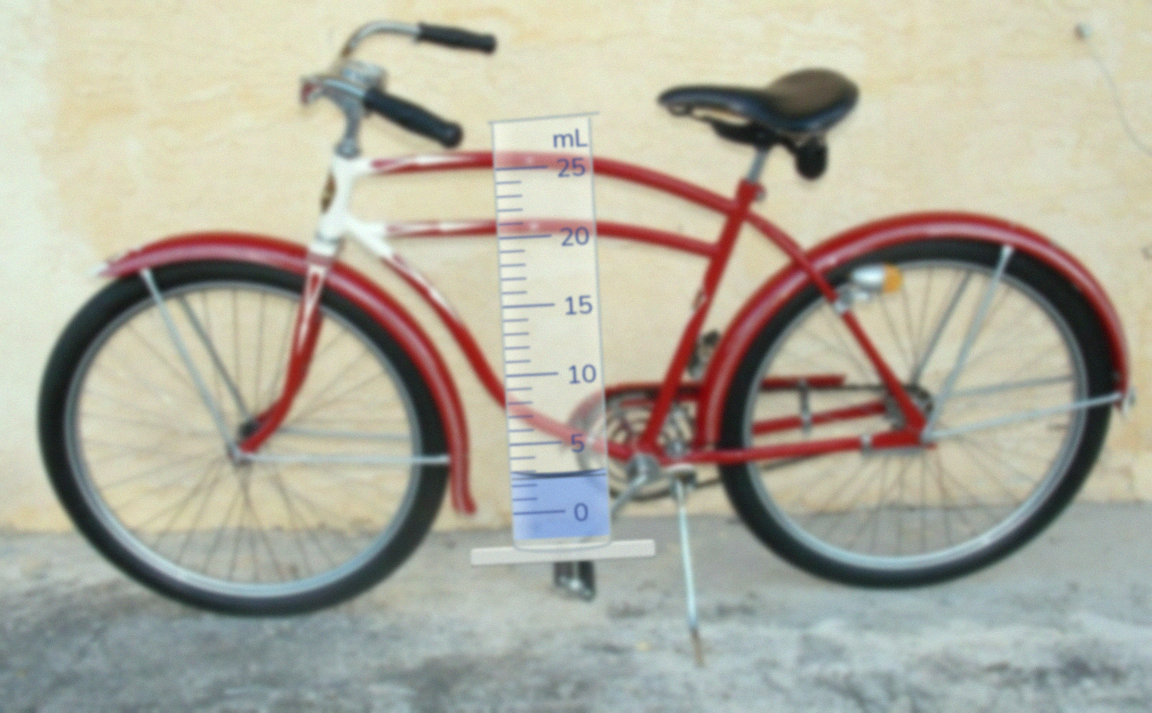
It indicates 2.5 mL
